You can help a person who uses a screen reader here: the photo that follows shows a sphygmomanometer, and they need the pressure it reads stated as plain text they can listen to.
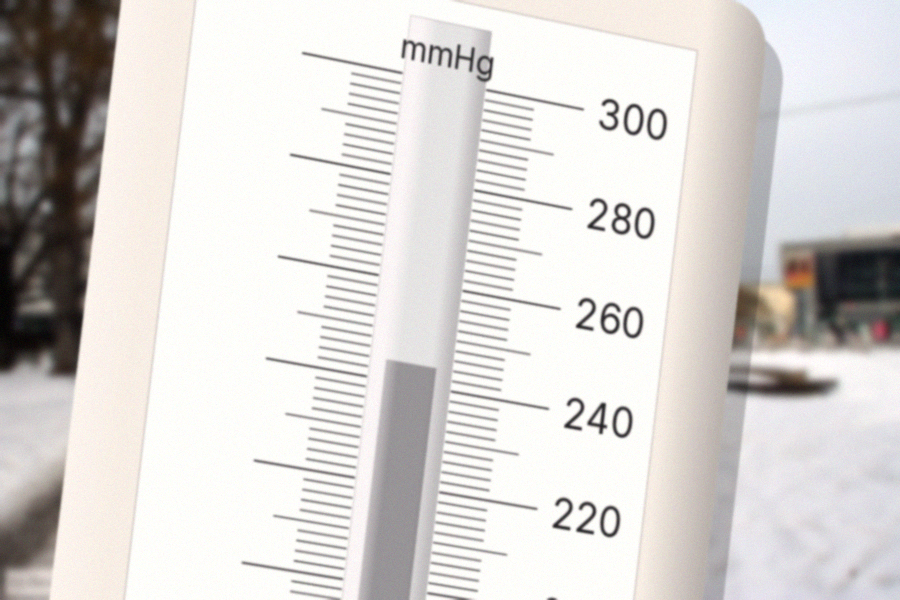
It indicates 244 mmHg
